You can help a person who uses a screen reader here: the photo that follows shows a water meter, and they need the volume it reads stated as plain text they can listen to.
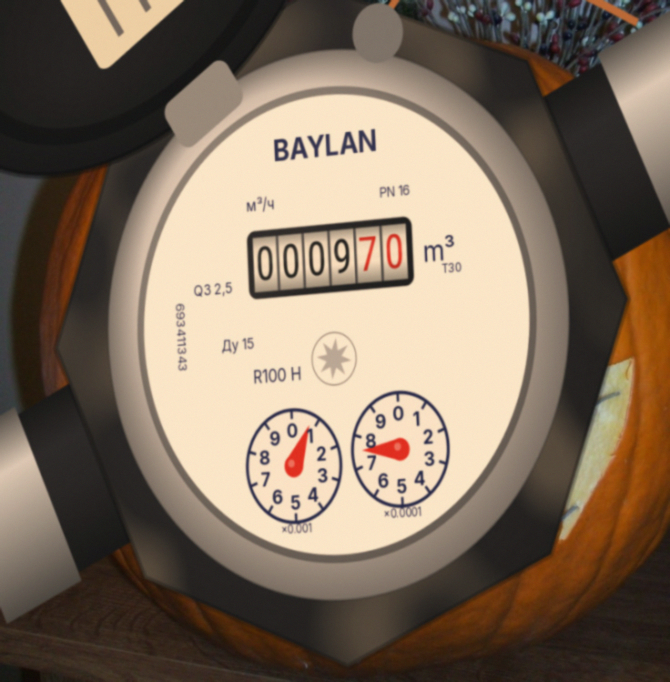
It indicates 9.7007 m³
